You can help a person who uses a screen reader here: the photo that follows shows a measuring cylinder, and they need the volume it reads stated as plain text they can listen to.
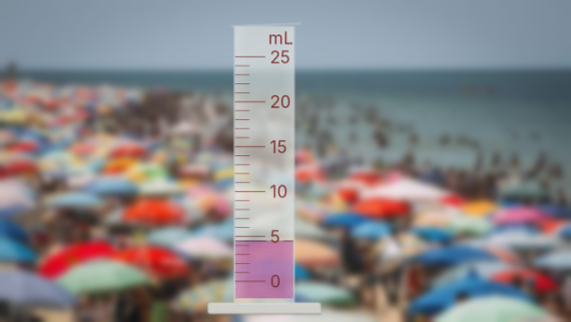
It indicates 4.5 mL
